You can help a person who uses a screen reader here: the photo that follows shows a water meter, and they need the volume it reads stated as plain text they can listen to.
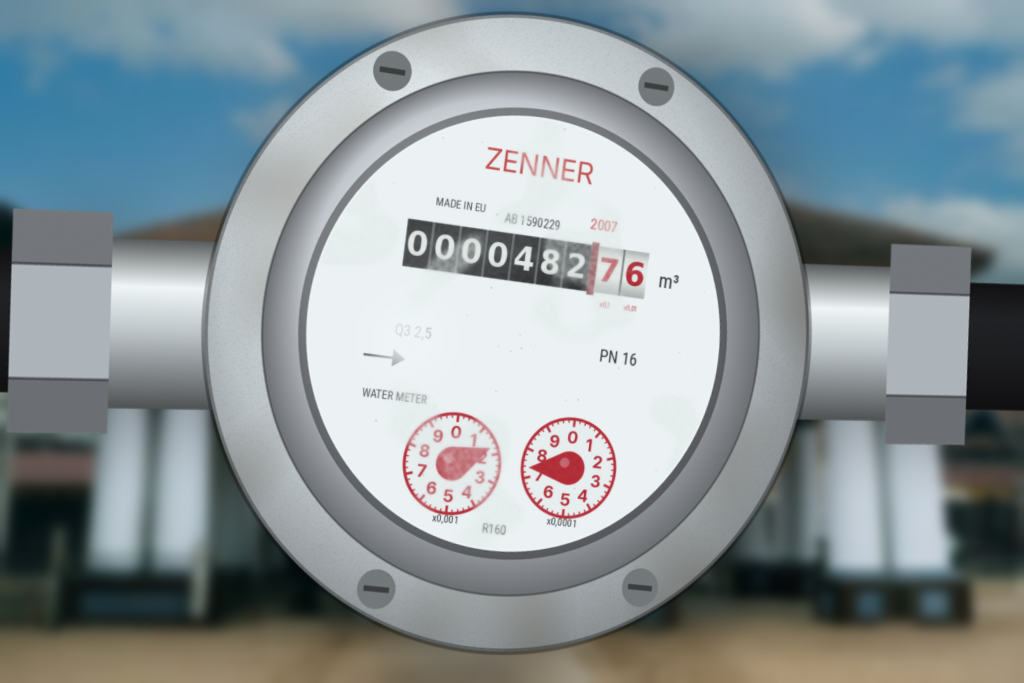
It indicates 482.7617 m³
